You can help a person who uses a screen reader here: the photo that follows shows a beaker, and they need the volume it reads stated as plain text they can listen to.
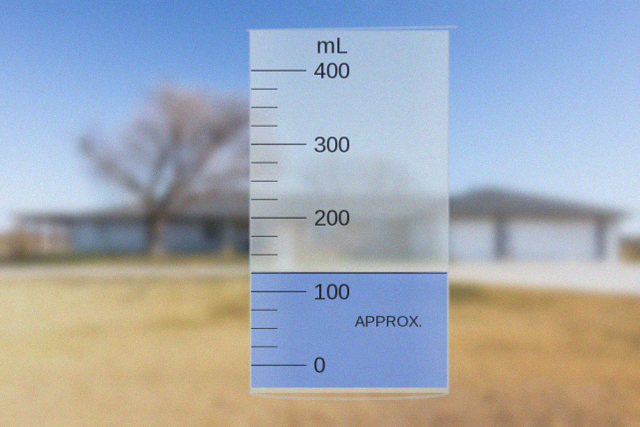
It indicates 125 mL
